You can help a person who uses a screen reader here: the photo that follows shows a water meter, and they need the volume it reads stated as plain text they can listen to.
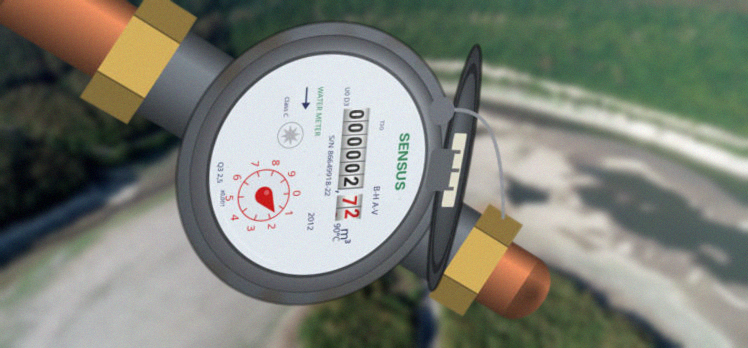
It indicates 2.721 m³
